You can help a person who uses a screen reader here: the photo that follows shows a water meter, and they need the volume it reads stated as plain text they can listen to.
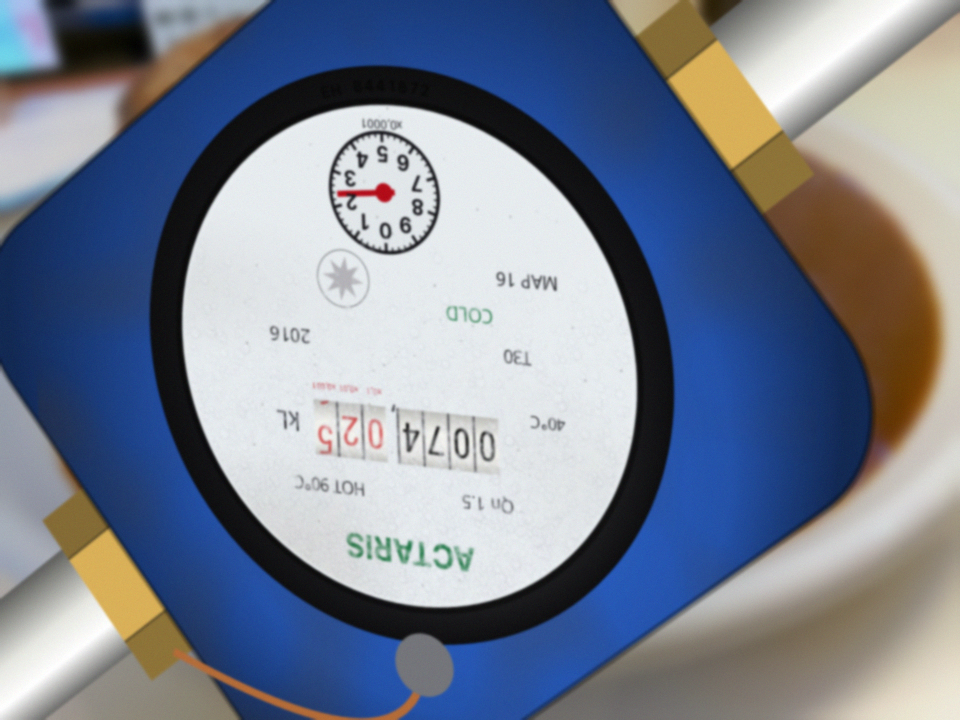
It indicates 74.0252 kL
